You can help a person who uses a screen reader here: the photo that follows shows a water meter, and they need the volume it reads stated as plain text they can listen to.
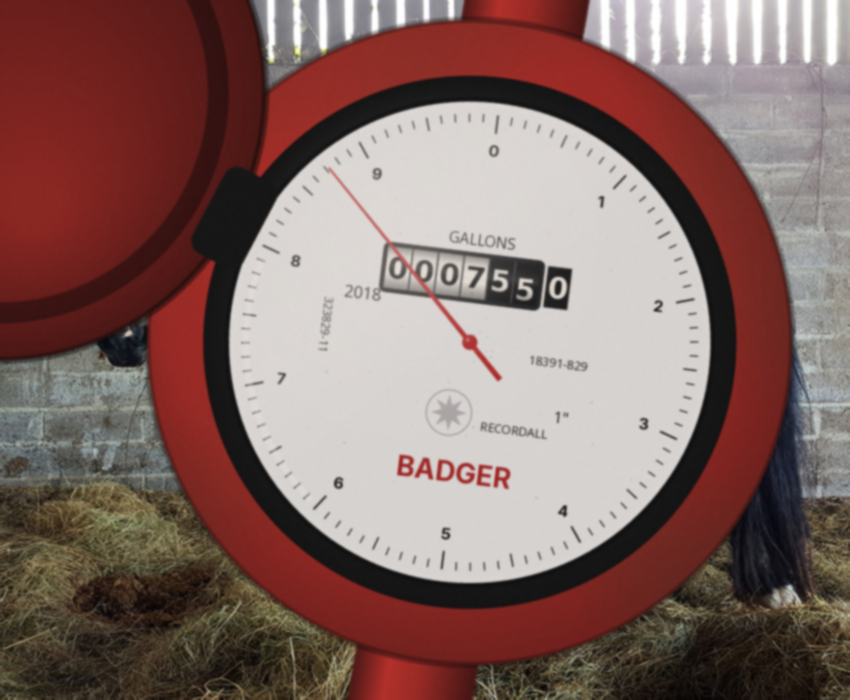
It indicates 7548.7 gal
